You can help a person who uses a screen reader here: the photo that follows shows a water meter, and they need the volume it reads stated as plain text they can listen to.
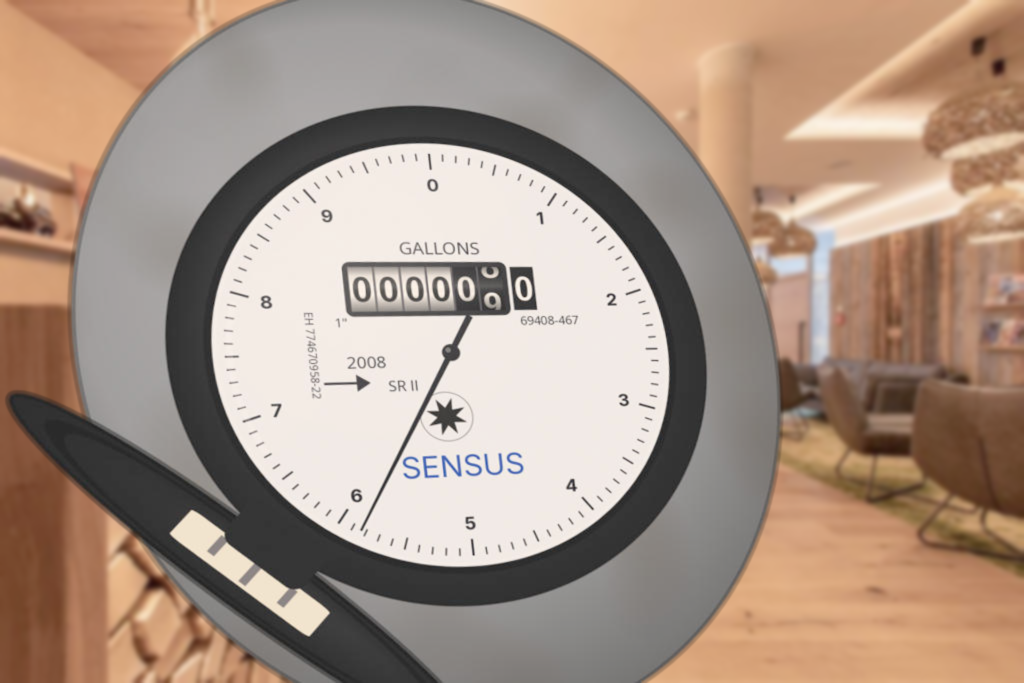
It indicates 85.8 gal
